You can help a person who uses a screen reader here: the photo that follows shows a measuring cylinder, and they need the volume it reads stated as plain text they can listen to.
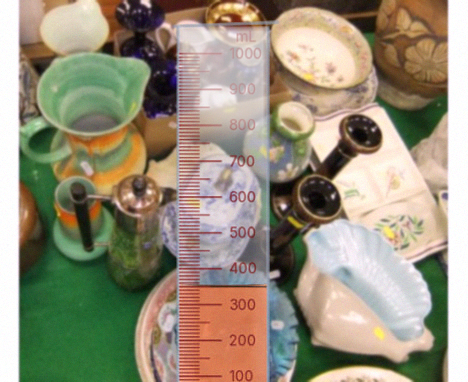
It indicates 350 mL
